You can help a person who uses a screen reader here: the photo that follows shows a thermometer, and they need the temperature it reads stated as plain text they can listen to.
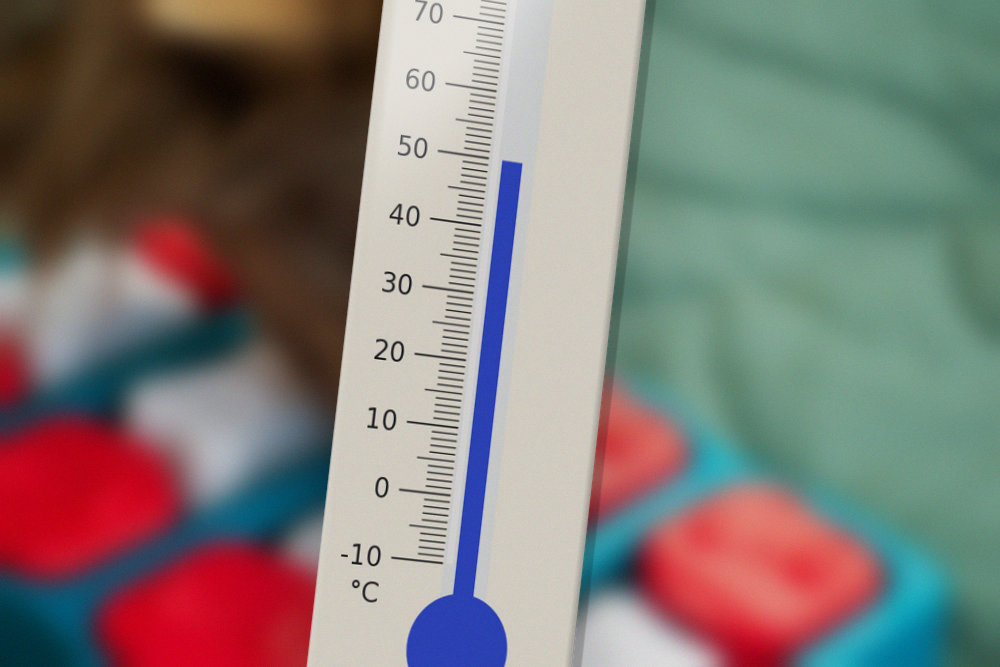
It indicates 50 °C
